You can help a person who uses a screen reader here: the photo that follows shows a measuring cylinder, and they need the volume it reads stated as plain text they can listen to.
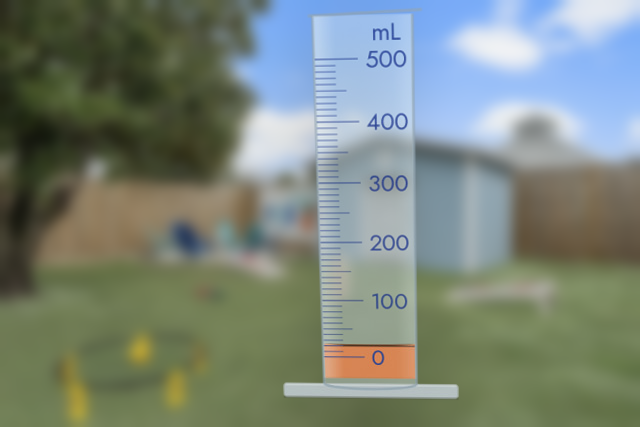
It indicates 20 mL
